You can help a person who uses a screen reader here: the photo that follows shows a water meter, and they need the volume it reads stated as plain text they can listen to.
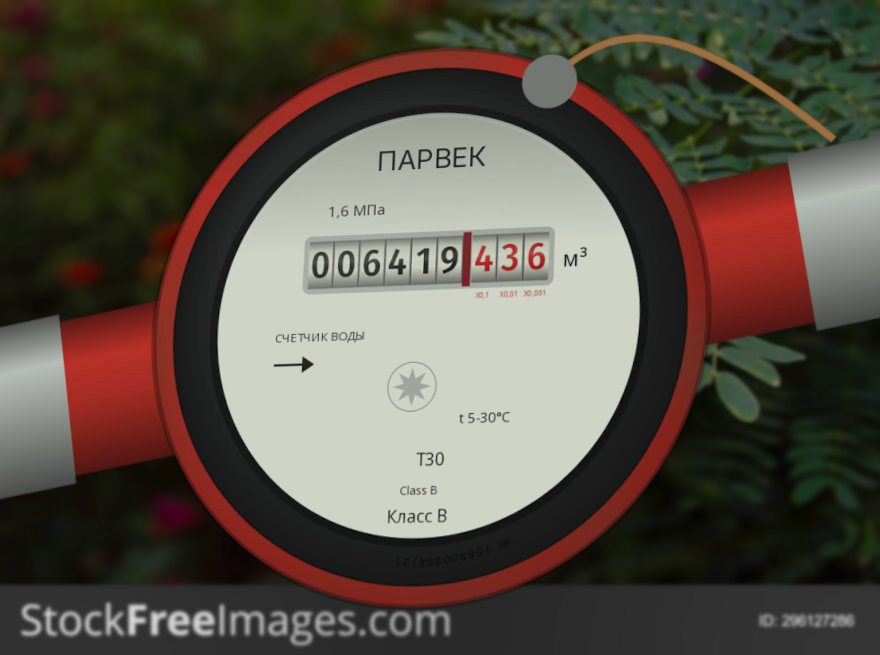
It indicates 6419.436 m³
